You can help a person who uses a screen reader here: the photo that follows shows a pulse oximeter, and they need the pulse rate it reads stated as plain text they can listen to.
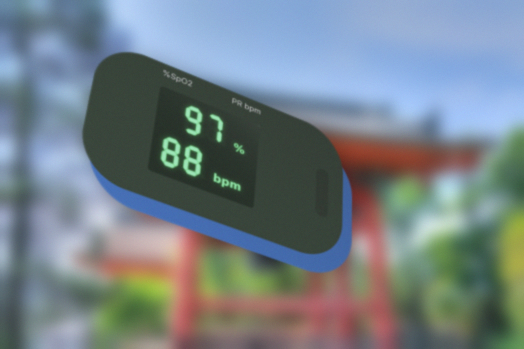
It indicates 88 bpm
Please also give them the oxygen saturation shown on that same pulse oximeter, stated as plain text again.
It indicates 97 %
